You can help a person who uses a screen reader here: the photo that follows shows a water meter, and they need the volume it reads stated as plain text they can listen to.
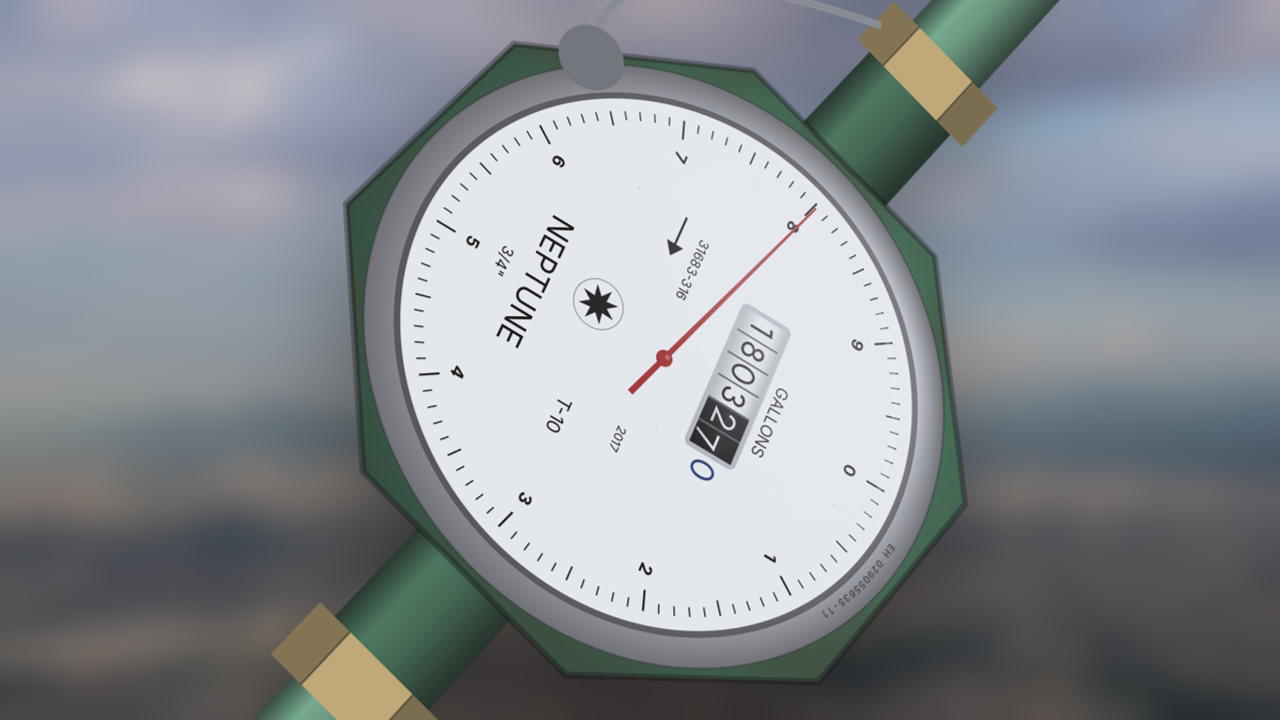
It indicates 1803268.0 gal
